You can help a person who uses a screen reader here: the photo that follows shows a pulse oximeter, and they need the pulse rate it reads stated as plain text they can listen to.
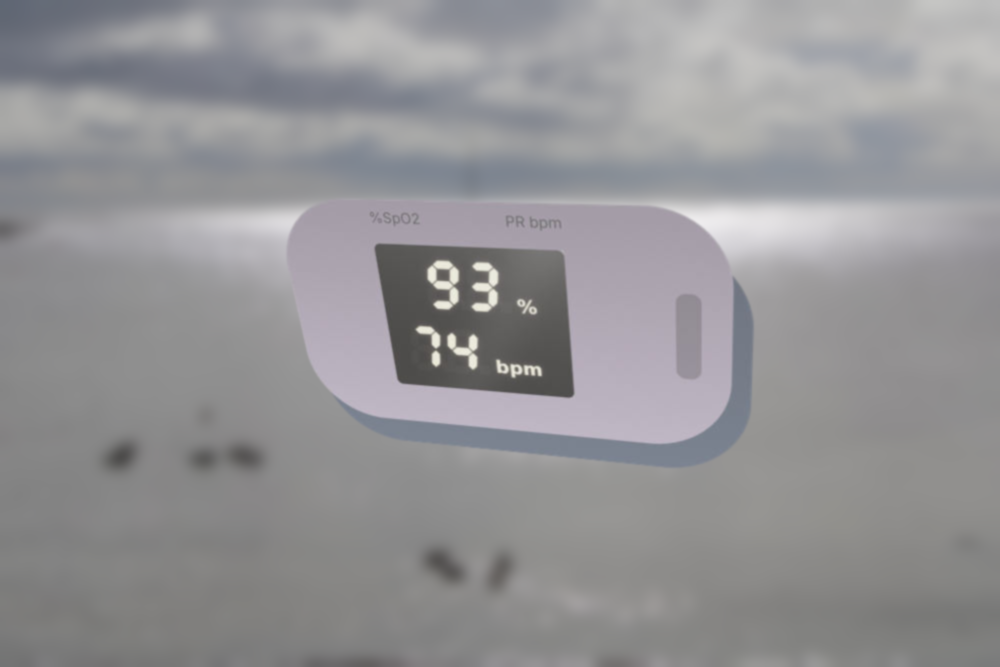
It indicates 74 bpm
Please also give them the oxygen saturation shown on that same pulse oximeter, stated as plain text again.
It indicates 93 %
